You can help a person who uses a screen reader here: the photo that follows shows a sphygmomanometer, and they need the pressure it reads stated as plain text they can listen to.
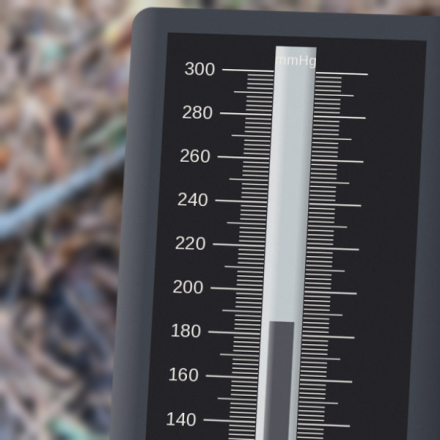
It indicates 186 mmHg
